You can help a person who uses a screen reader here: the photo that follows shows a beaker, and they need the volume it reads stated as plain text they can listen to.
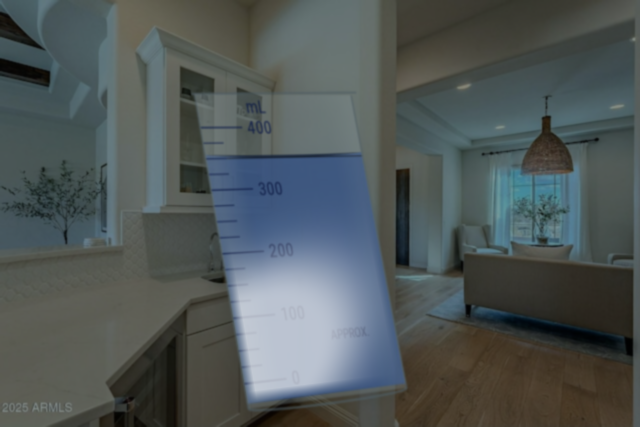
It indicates 350 mL
